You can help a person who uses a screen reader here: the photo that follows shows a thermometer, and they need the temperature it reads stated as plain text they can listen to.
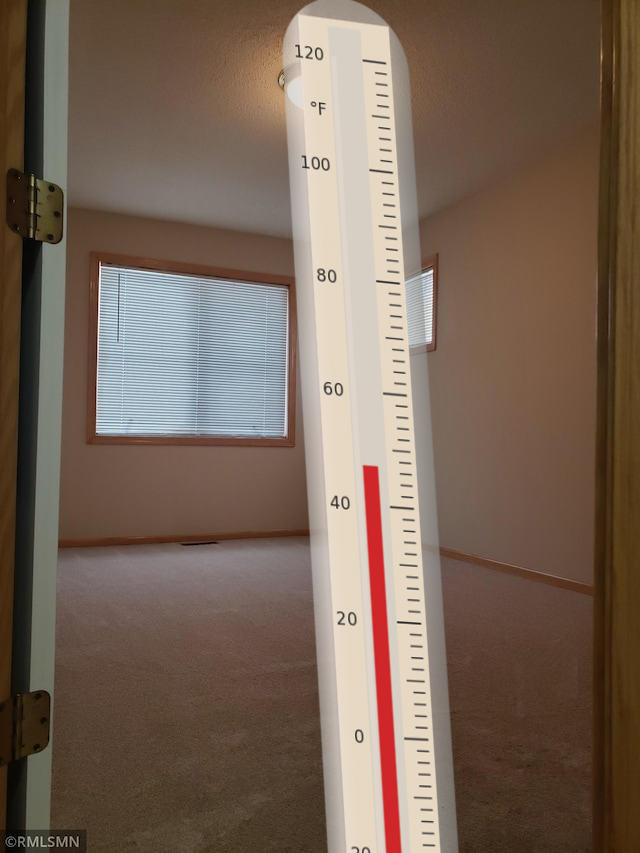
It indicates 47 °F
